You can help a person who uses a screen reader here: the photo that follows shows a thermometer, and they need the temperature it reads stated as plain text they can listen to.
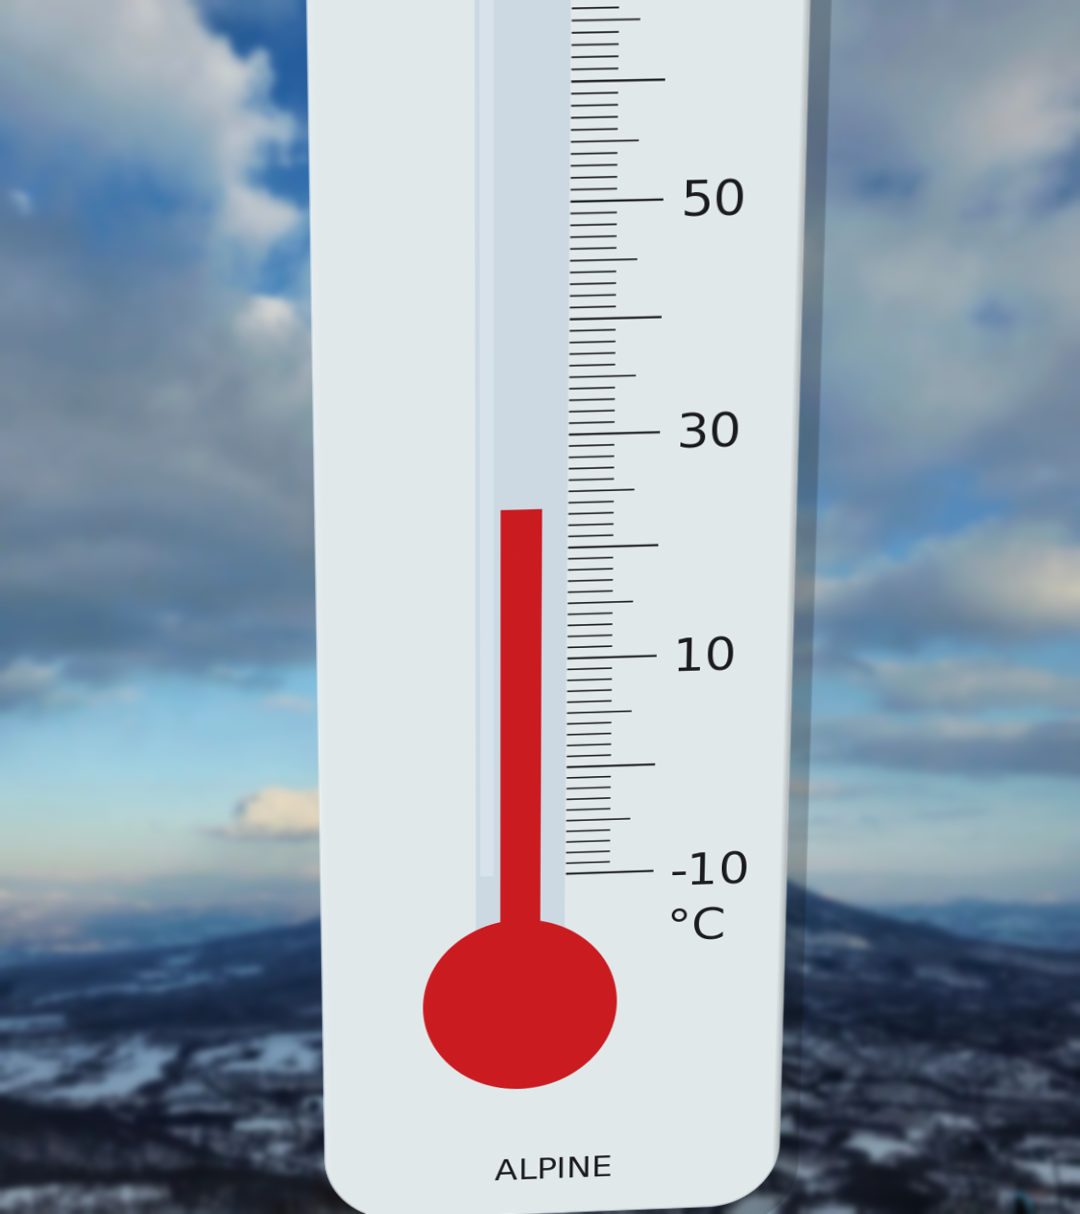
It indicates 23.5 °C
